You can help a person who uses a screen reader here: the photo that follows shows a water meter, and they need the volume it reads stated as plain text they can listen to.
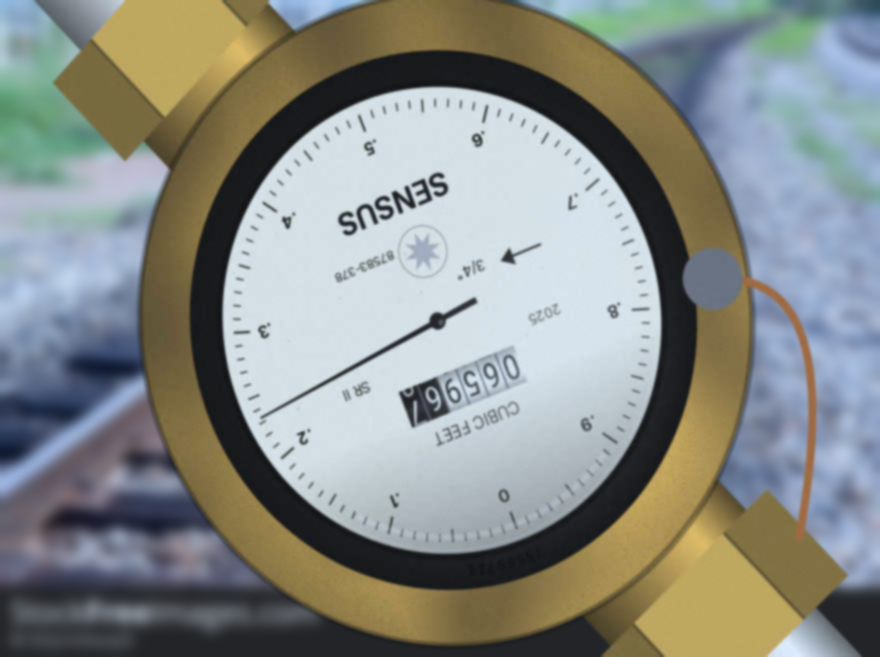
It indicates 65967.23 ft³
